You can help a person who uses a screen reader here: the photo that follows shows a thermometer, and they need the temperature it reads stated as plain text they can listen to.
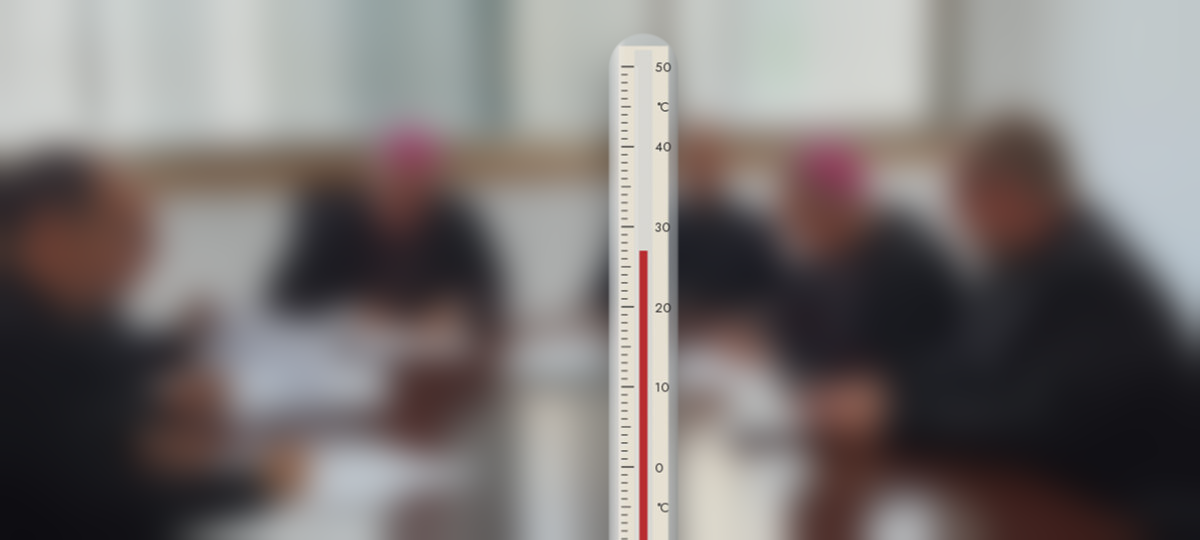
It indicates 27 °C
